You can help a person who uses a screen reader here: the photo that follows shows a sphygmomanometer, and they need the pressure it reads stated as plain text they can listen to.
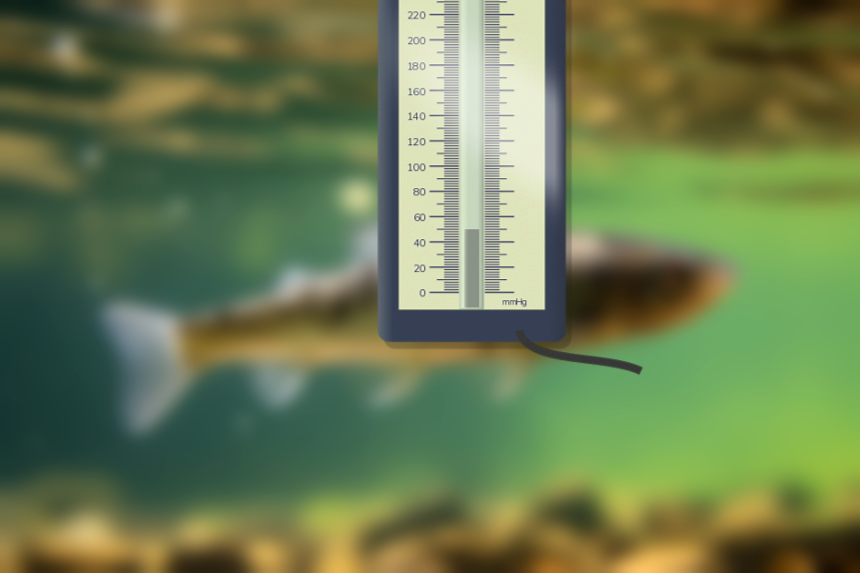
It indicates 50 mmHg
